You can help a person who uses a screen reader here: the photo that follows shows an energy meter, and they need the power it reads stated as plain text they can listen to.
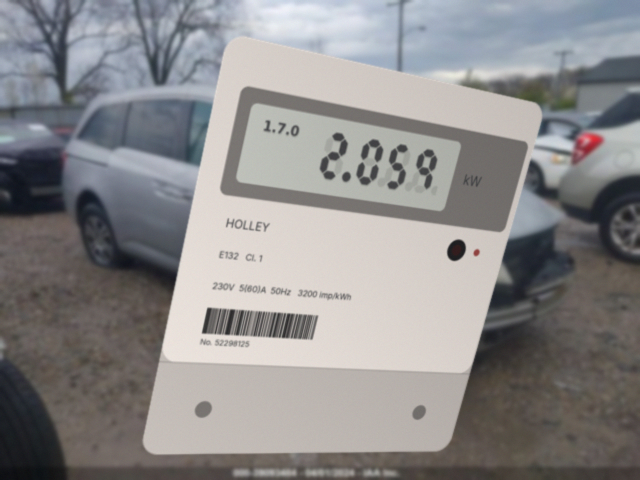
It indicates 2.059 kW
